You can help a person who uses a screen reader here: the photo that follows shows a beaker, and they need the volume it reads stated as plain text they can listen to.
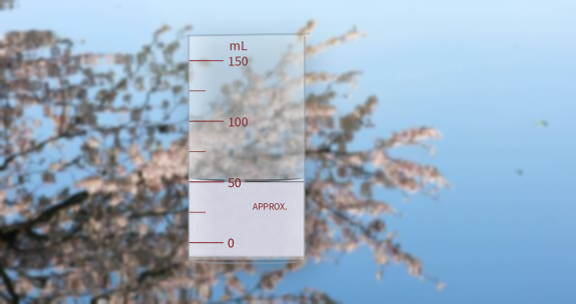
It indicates 50 mL
